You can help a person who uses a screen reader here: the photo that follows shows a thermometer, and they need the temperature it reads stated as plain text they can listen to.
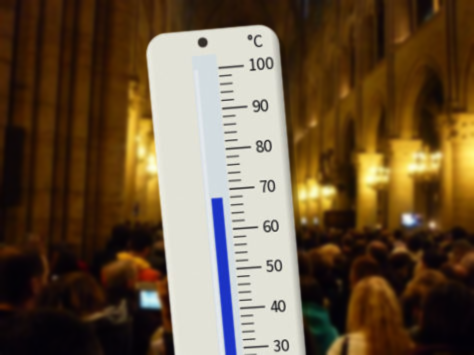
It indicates 68 °C
